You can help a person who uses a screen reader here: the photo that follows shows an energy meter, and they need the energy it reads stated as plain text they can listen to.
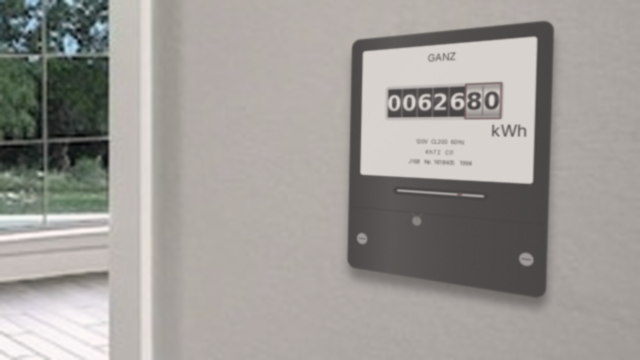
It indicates 626.80 kWh
